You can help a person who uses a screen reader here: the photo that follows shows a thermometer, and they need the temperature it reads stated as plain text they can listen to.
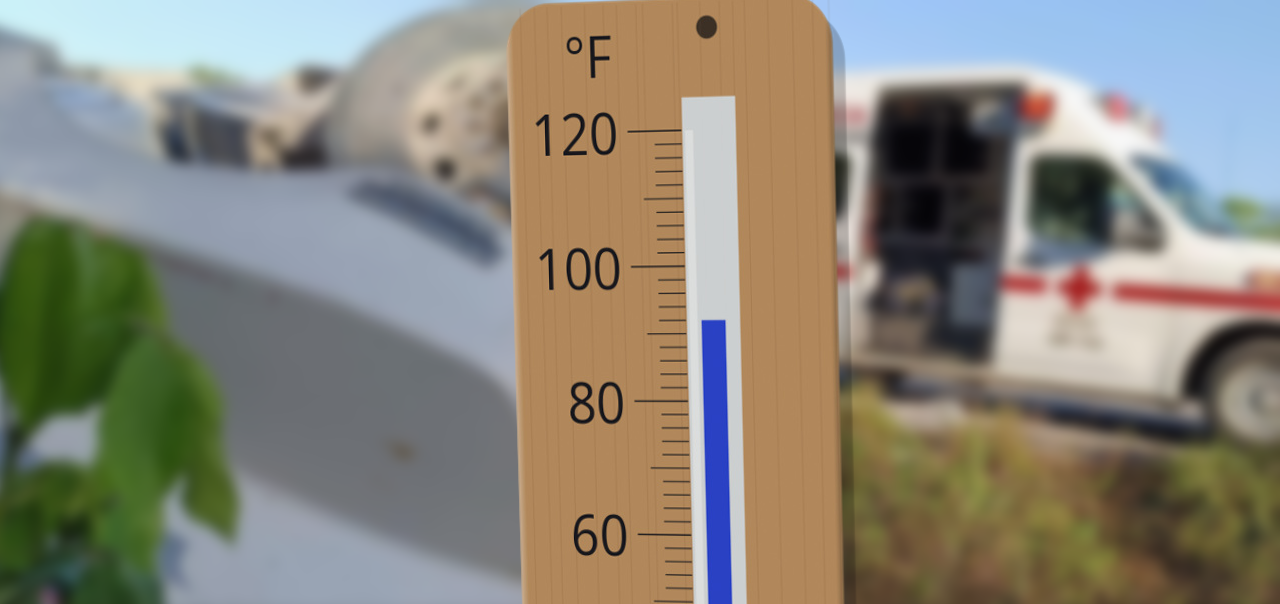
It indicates 92 °F
